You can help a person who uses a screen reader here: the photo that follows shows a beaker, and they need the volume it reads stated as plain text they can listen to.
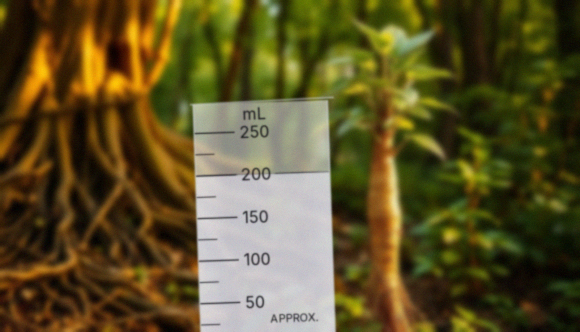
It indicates 200 mL
